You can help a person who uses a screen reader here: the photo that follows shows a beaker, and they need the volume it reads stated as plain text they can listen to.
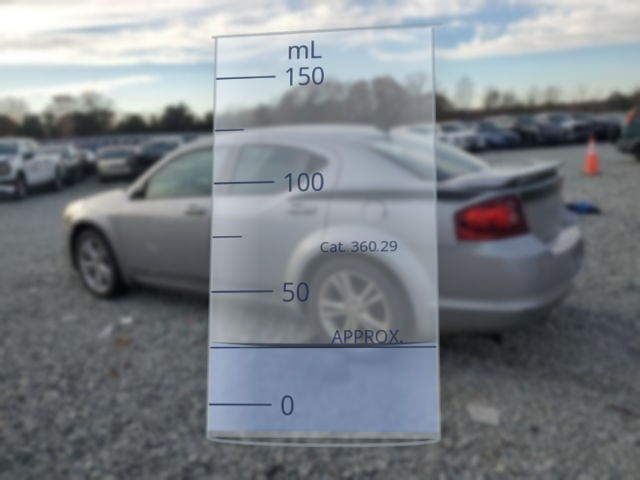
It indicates 25 mL
